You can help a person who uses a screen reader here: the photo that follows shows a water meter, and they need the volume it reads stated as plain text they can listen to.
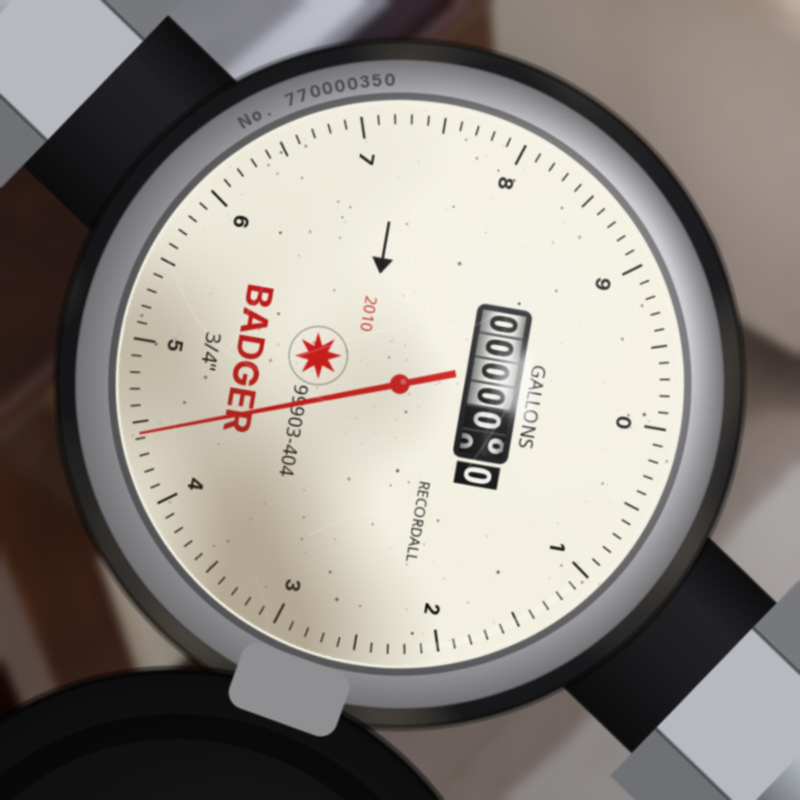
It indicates 84.4 gal
